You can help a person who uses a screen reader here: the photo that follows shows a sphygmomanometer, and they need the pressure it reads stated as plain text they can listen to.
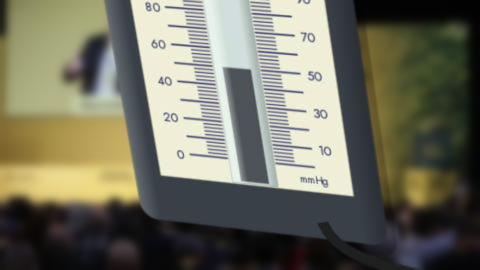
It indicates 50 mmHg
